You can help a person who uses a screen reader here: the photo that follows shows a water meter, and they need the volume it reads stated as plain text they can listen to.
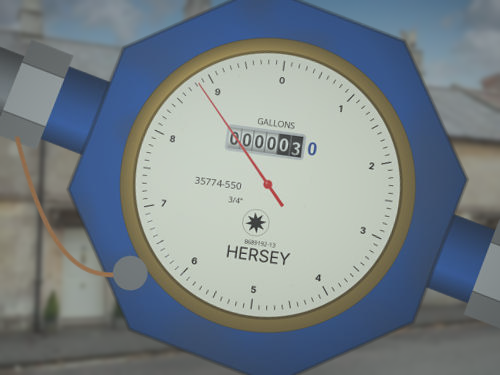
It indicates 28.8 gal
